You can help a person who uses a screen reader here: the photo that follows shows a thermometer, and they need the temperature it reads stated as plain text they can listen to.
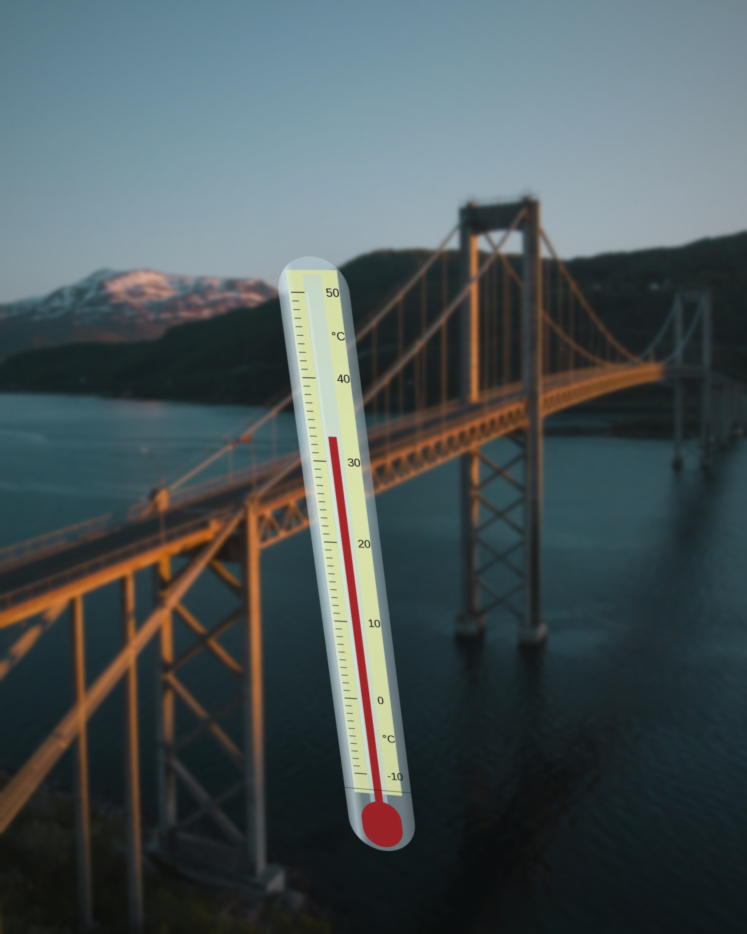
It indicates 33 °C
